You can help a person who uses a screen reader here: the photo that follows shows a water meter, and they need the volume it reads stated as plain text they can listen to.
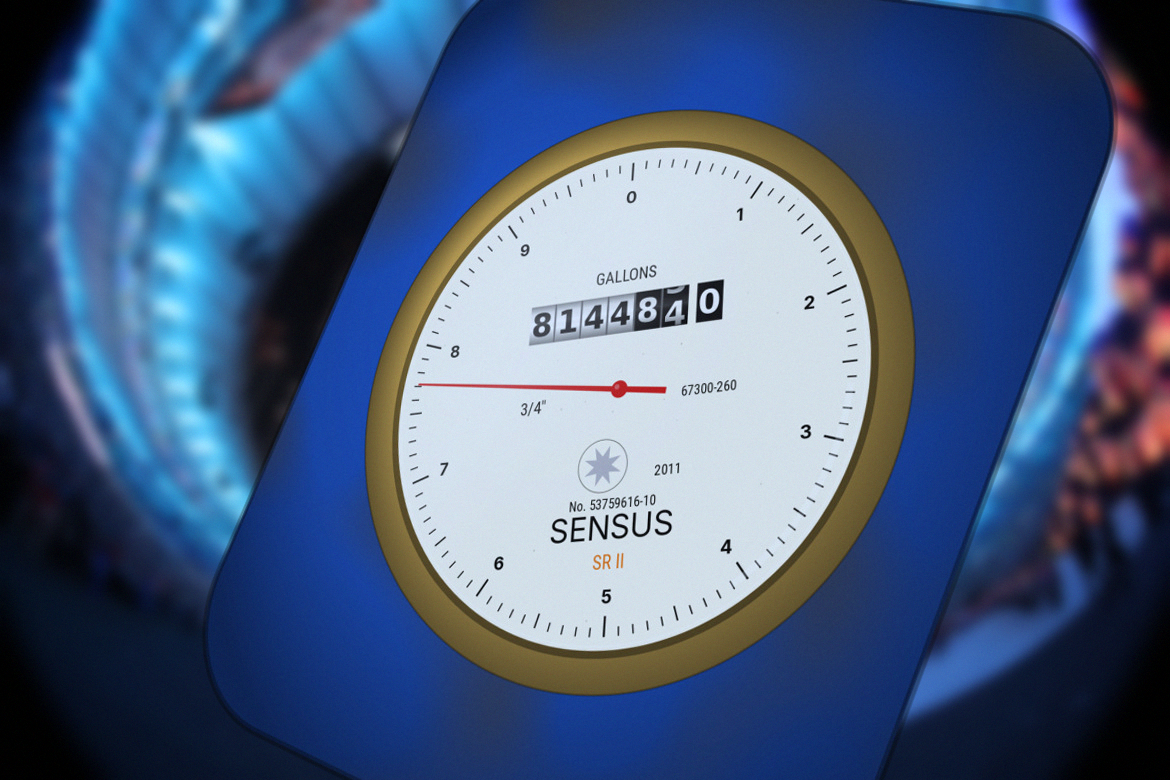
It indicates 8144837.7 gal
